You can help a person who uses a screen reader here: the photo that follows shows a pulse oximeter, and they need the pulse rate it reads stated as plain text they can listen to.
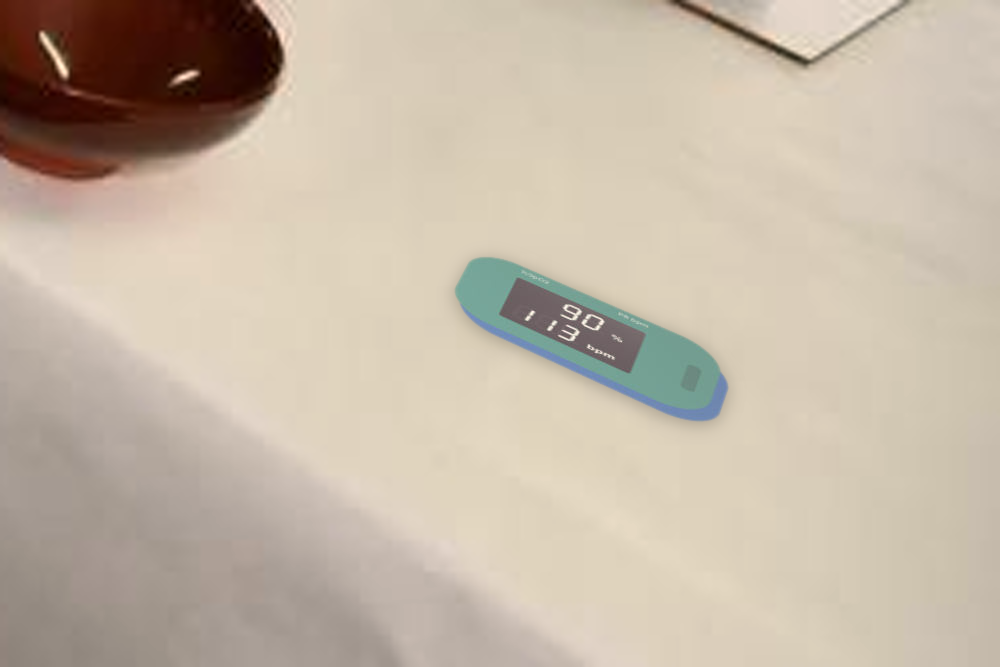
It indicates 113 bpm
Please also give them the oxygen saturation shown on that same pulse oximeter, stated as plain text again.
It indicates 90 %
